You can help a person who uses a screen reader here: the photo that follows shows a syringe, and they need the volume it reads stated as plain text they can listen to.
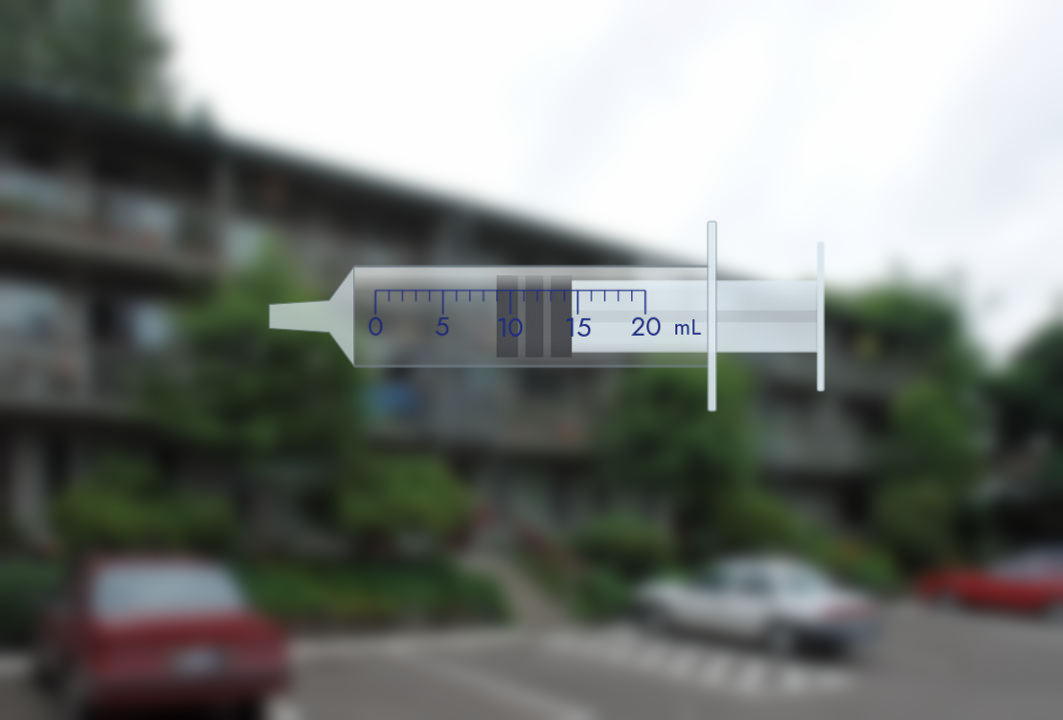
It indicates 9 mL
